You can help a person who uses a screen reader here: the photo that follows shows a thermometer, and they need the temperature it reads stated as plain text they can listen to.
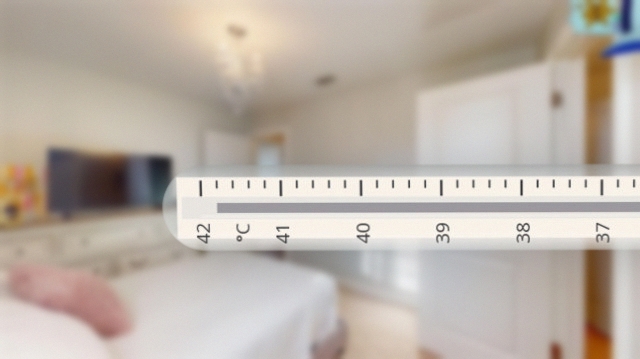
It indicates 41.8 °C
